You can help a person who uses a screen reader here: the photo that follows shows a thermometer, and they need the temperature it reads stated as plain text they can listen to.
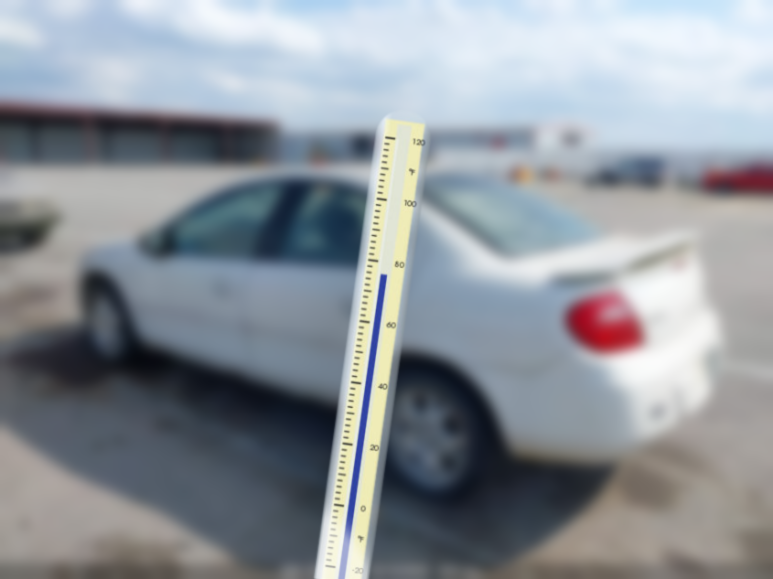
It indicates 76 °F
